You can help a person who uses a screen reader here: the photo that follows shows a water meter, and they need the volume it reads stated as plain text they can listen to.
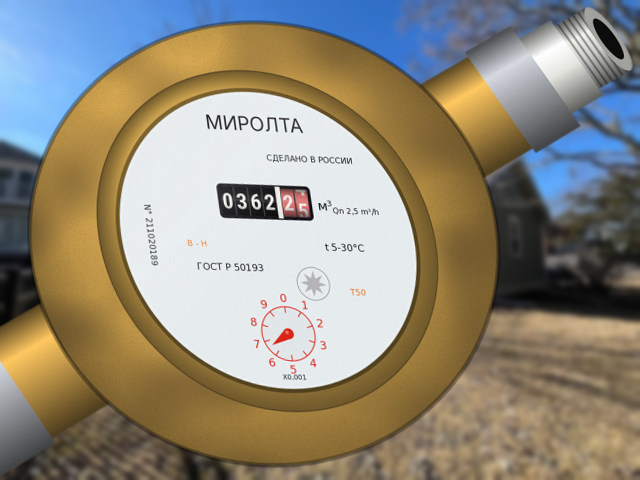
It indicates 362.246 m³
